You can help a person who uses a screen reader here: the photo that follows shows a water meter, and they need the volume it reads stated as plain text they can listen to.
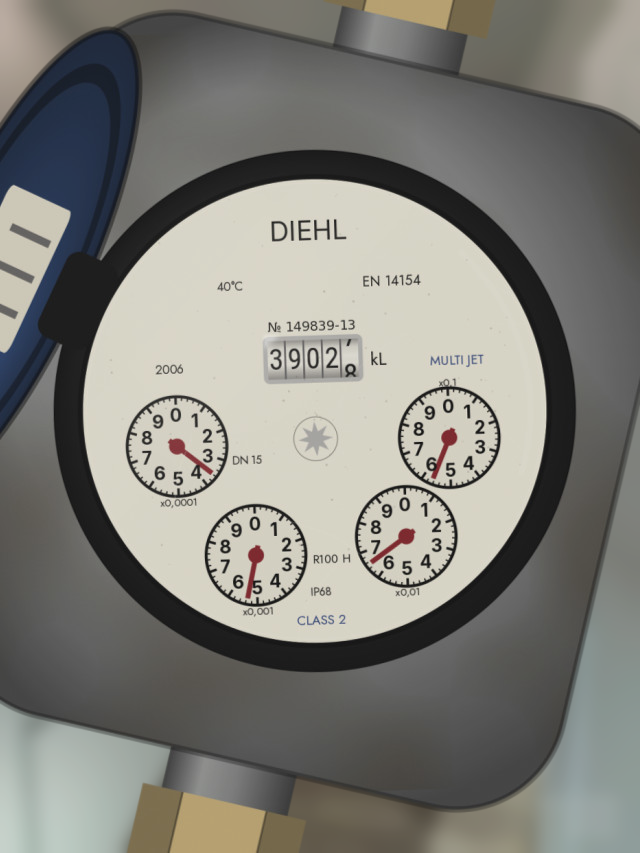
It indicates 39027.5653 kL
